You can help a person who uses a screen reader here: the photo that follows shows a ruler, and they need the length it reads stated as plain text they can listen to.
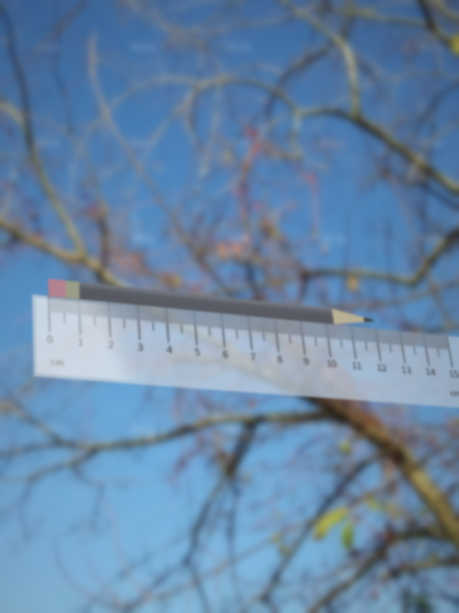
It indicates 12 cm
